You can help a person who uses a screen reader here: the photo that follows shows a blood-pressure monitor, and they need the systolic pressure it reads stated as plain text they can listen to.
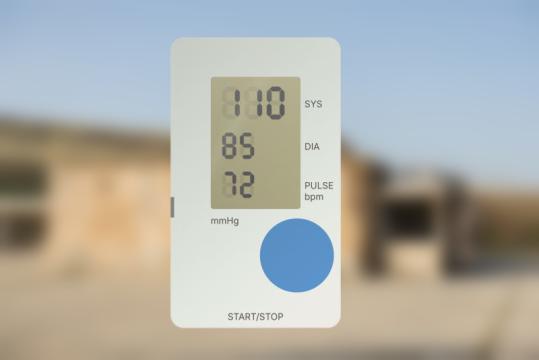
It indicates 110 mmHg
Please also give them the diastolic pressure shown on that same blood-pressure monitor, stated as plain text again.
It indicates 85 mmHg
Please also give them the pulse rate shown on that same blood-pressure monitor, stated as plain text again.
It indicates 72 bpm
